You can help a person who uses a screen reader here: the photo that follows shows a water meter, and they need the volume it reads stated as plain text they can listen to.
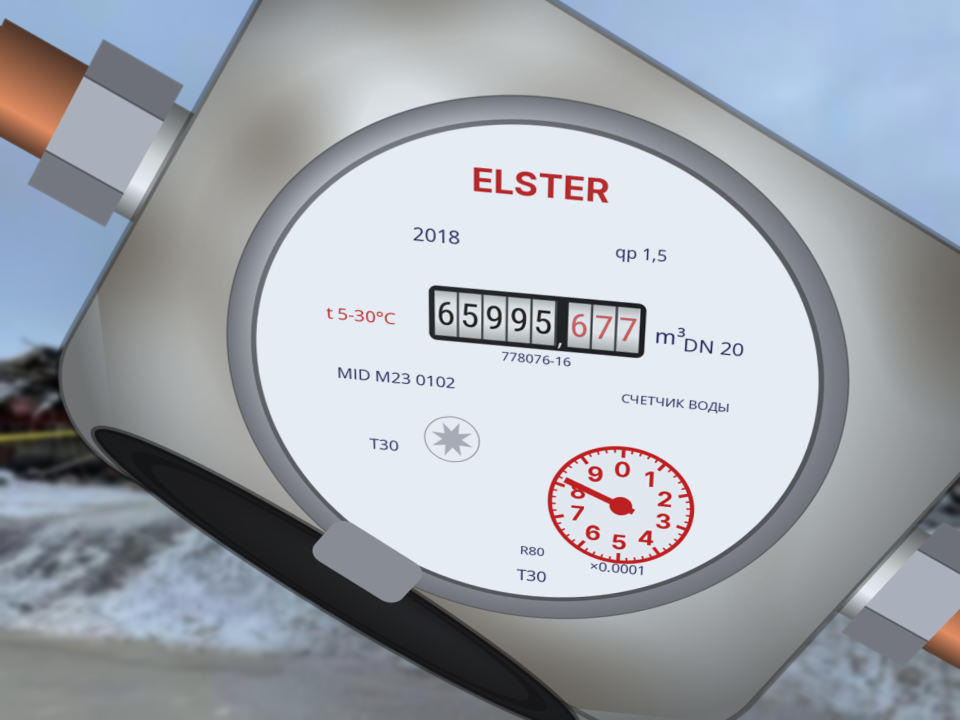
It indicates 65995.6778 m³
